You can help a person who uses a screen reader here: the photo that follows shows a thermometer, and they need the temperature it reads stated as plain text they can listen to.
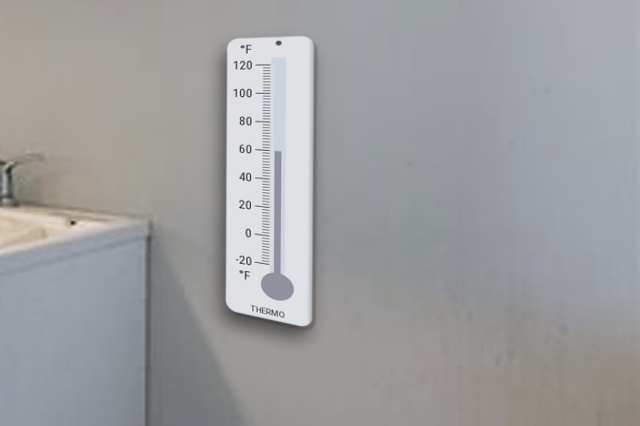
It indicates 60 °F
